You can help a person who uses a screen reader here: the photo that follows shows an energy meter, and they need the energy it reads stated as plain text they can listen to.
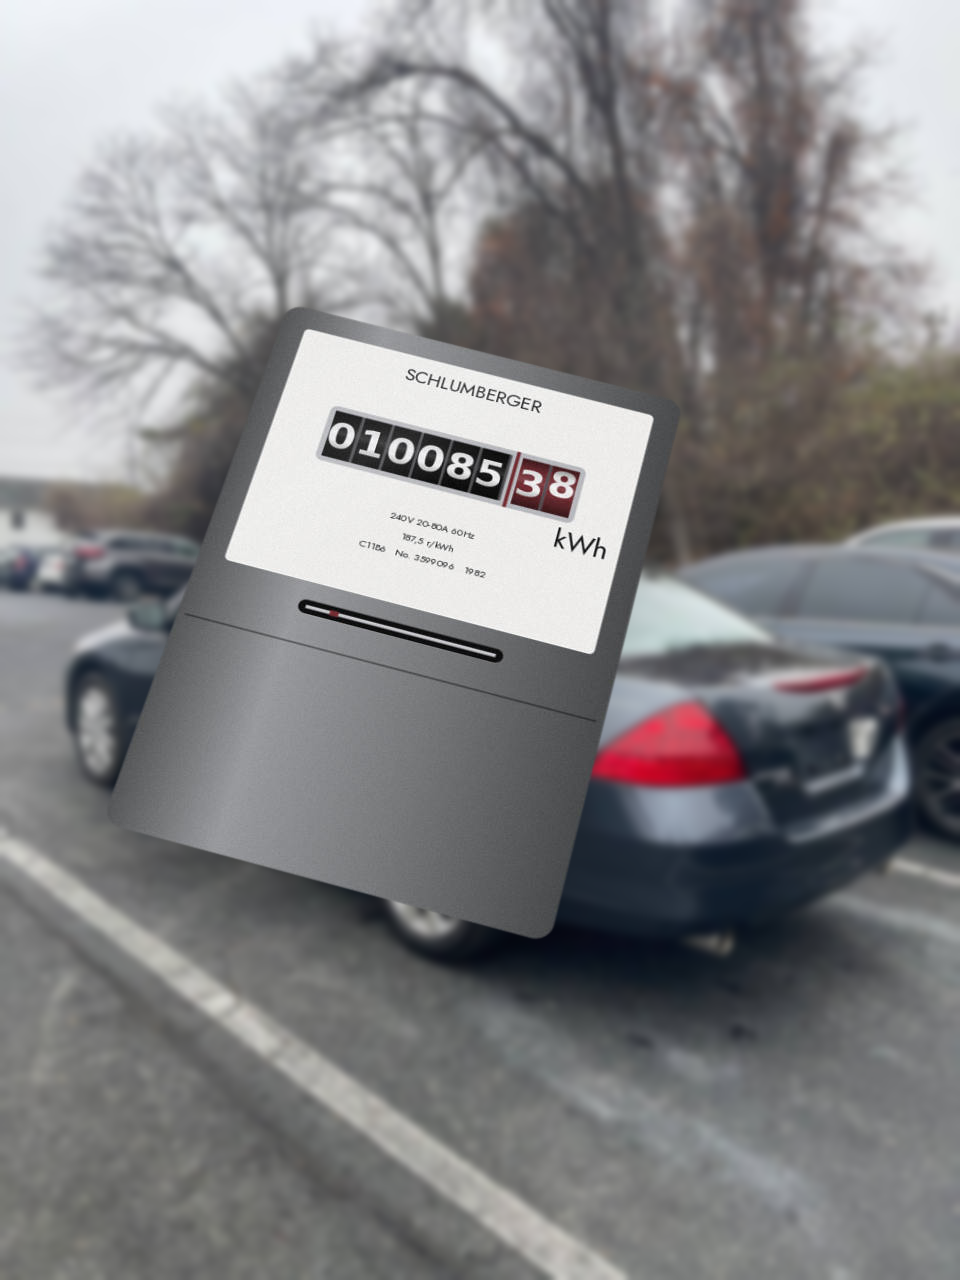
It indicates 10085.38 kWh
